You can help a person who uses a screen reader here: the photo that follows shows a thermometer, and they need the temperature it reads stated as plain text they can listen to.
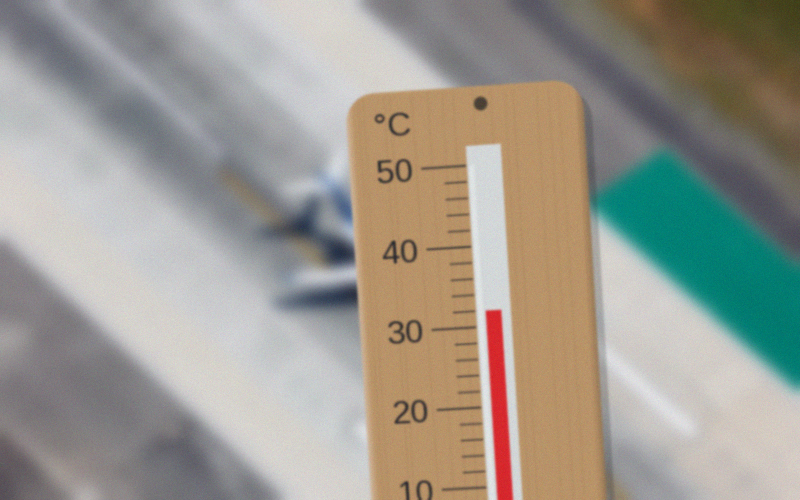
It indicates 32 °C
